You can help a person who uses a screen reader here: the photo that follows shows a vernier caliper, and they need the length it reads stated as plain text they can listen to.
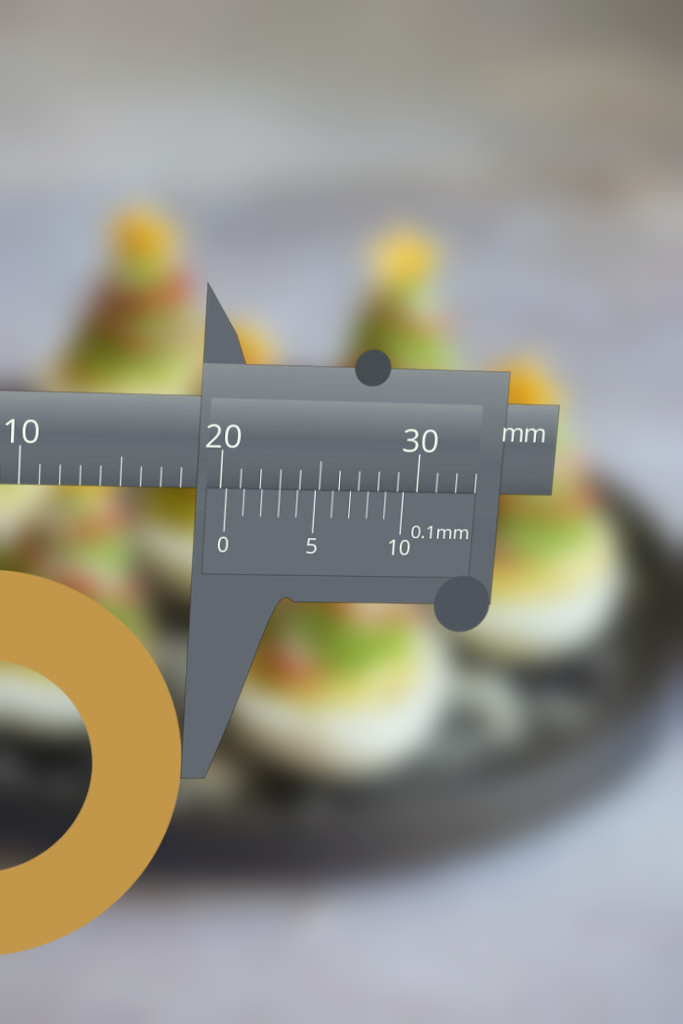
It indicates 20.3 mm
